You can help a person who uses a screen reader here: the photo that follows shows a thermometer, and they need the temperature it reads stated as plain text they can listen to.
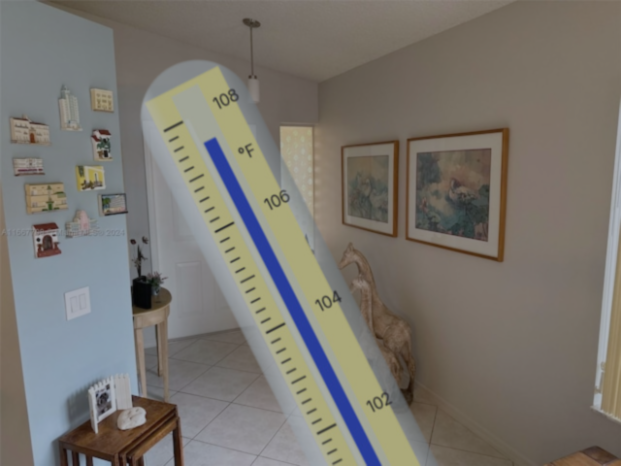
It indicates 107.5 °F
